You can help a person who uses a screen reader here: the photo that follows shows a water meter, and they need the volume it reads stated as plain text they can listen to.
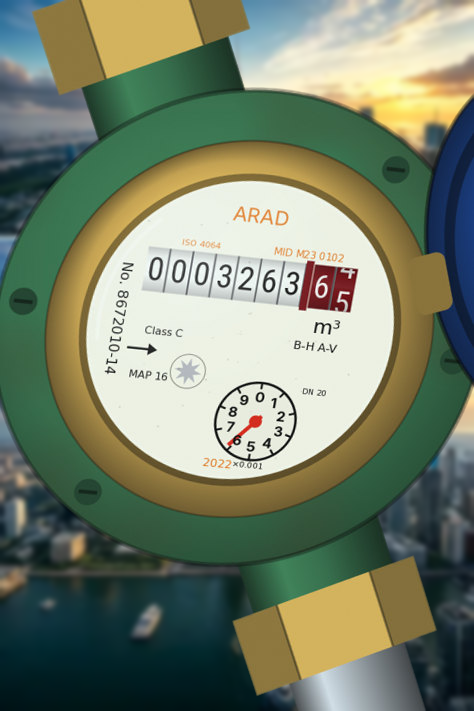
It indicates 3263.646 m³
